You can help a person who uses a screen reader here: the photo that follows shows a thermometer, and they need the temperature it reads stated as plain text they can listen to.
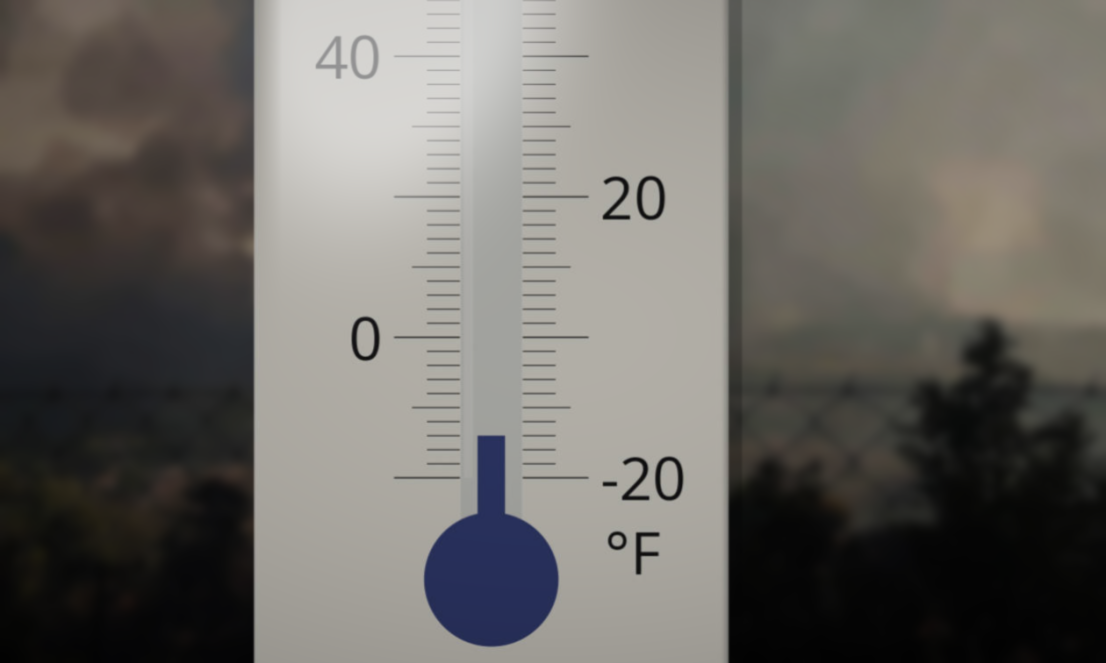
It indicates -14 °F
